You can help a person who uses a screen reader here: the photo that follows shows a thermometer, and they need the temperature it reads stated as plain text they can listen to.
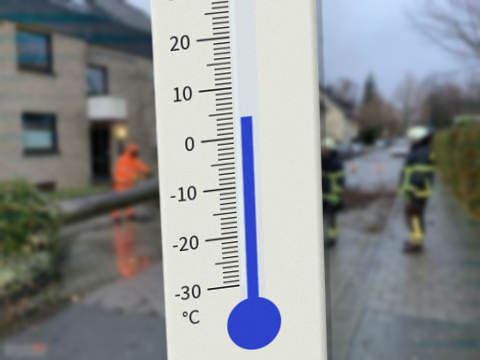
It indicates 4 °C
